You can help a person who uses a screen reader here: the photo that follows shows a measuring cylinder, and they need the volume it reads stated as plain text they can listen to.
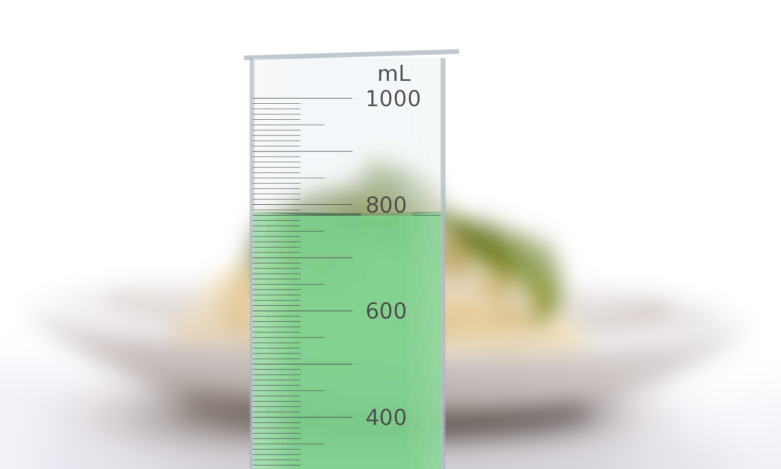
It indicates 780 mL
